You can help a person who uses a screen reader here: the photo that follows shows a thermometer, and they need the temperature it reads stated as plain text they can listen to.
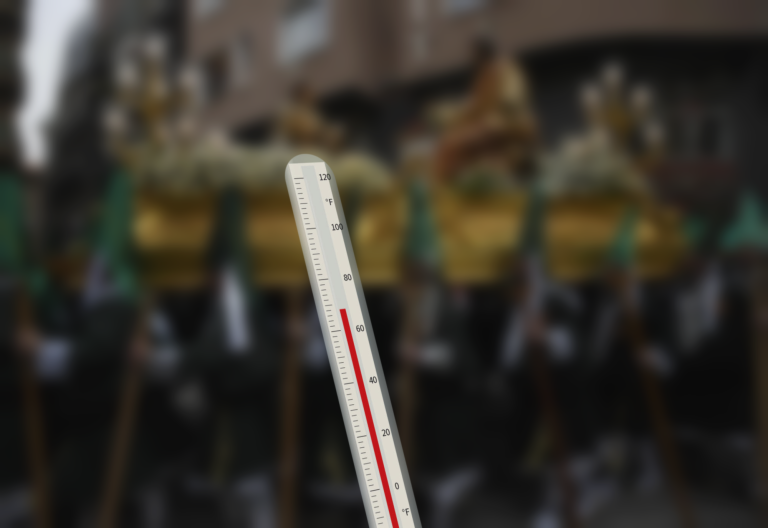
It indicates 68 °F
